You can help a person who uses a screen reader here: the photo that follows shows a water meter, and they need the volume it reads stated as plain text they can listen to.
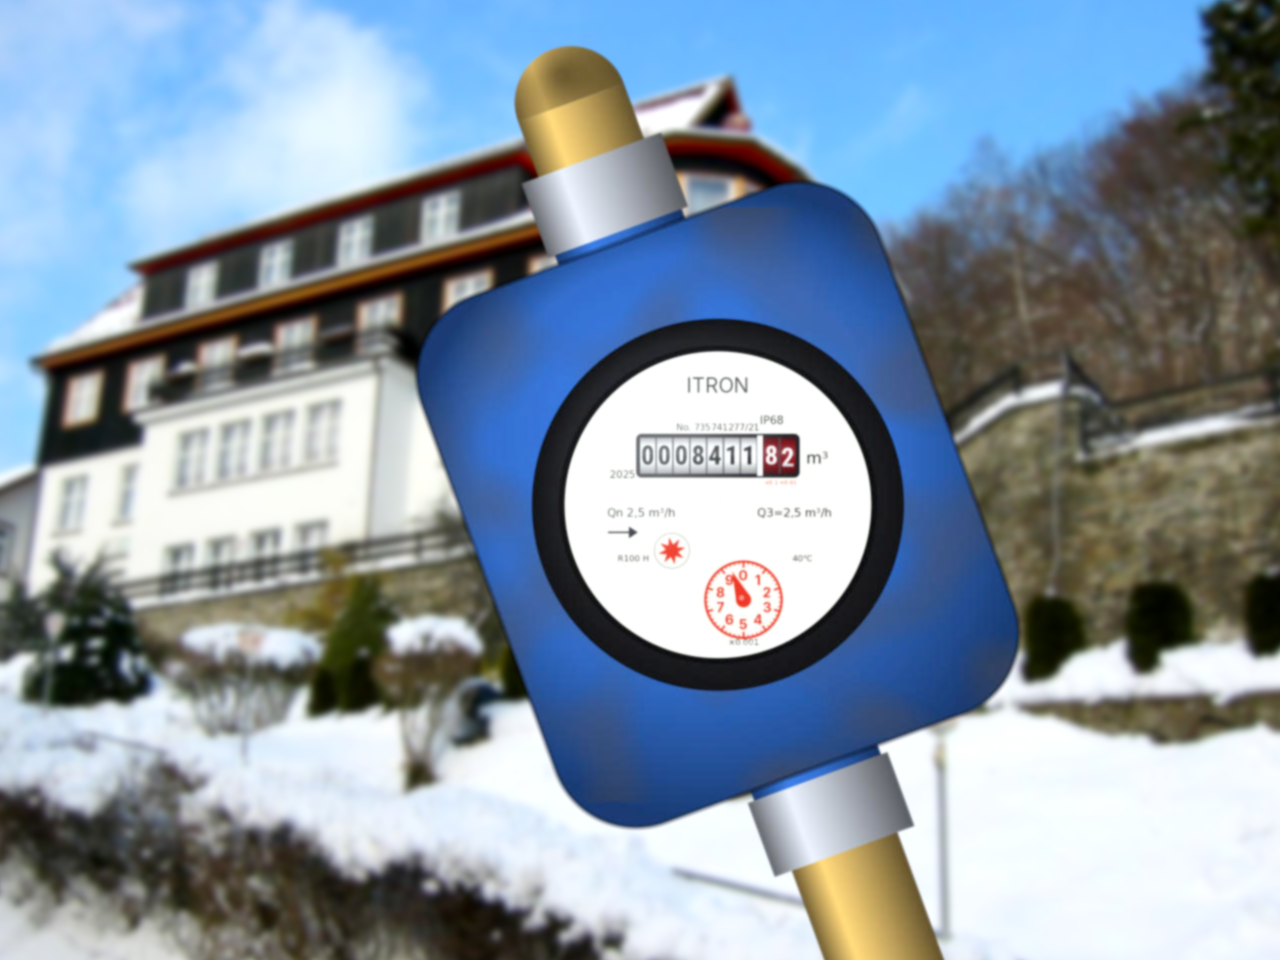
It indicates 8411.819 m³
